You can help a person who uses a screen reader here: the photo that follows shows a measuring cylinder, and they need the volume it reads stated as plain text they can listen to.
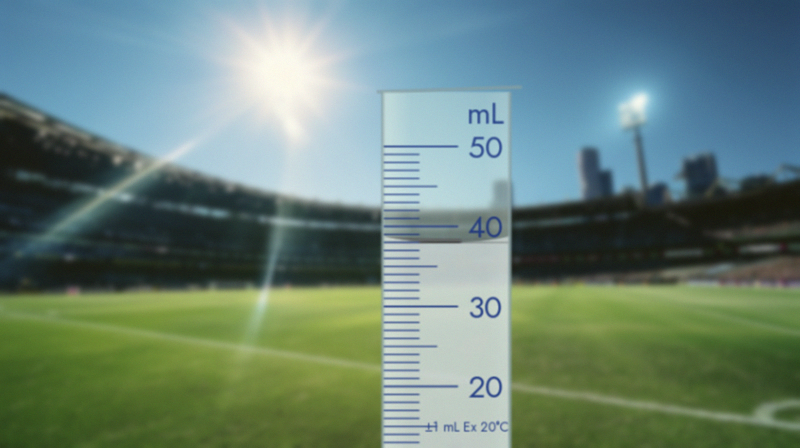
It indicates 38 mL
